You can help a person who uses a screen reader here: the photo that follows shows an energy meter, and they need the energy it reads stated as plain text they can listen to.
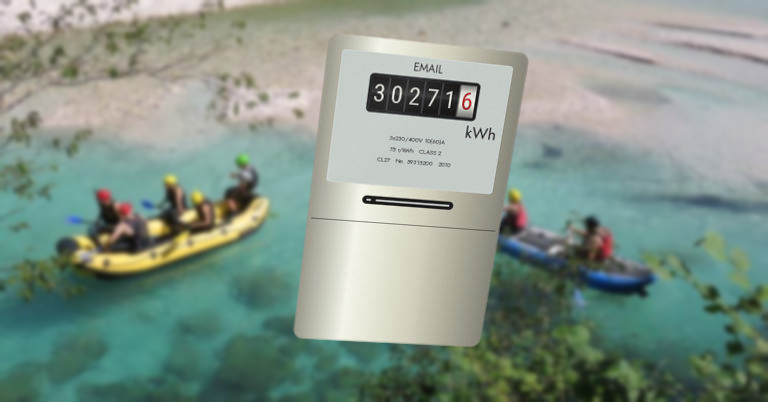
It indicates 30271.6 kWh
